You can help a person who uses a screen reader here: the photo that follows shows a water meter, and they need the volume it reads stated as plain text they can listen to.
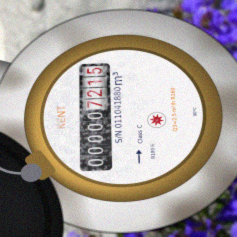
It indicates 0.7215 m³
